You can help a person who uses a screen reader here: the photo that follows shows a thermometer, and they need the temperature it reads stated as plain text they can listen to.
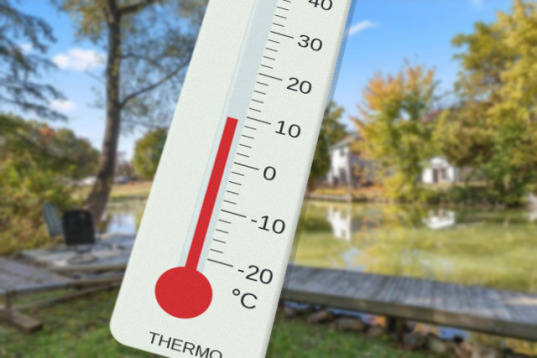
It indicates 9 °C
